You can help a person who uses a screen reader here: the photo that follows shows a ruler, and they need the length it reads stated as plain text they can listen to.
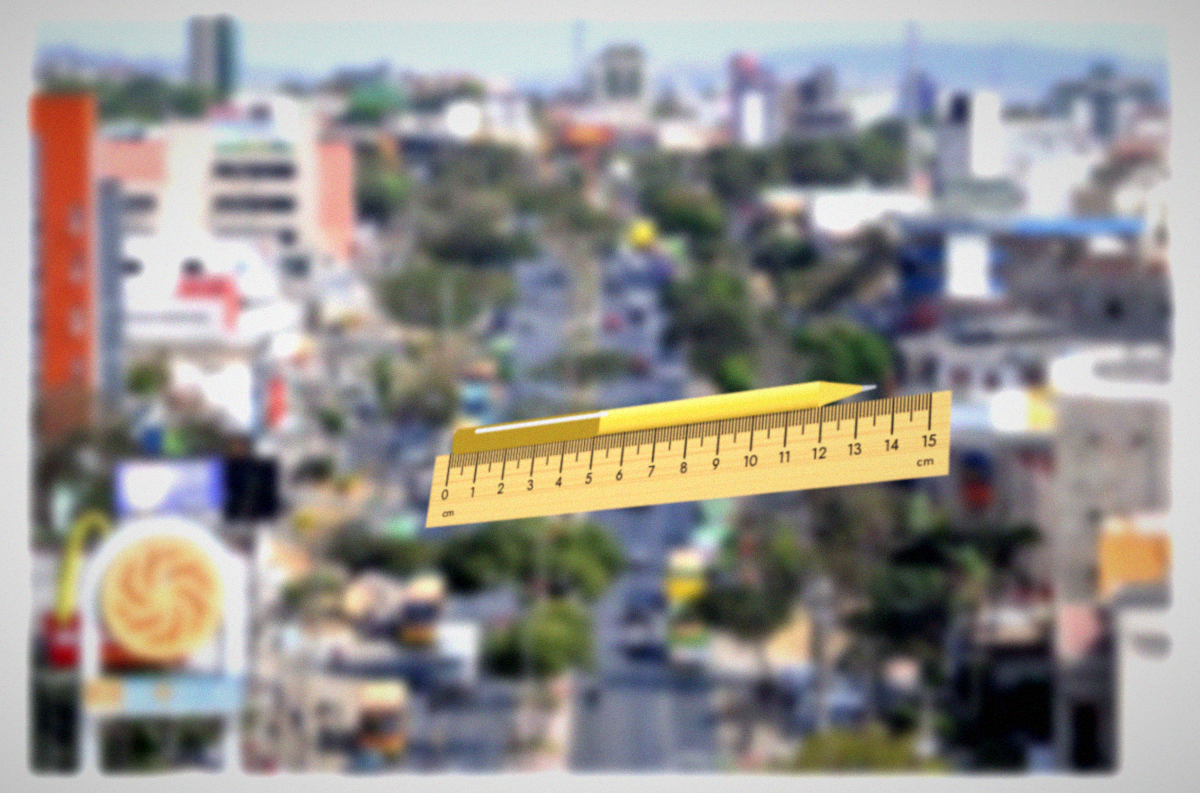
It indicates 13.5 cm
